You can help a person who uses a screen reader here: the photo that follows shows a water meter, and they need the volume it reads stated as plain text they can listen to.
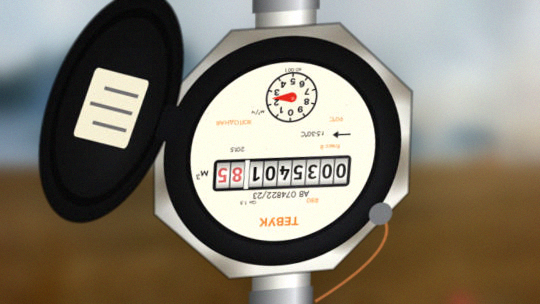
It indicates 35401.852 m³
